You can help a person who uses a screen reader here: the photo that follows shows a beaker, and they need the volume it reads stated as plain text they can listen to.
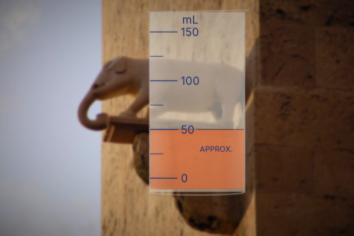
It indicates 50 mL
